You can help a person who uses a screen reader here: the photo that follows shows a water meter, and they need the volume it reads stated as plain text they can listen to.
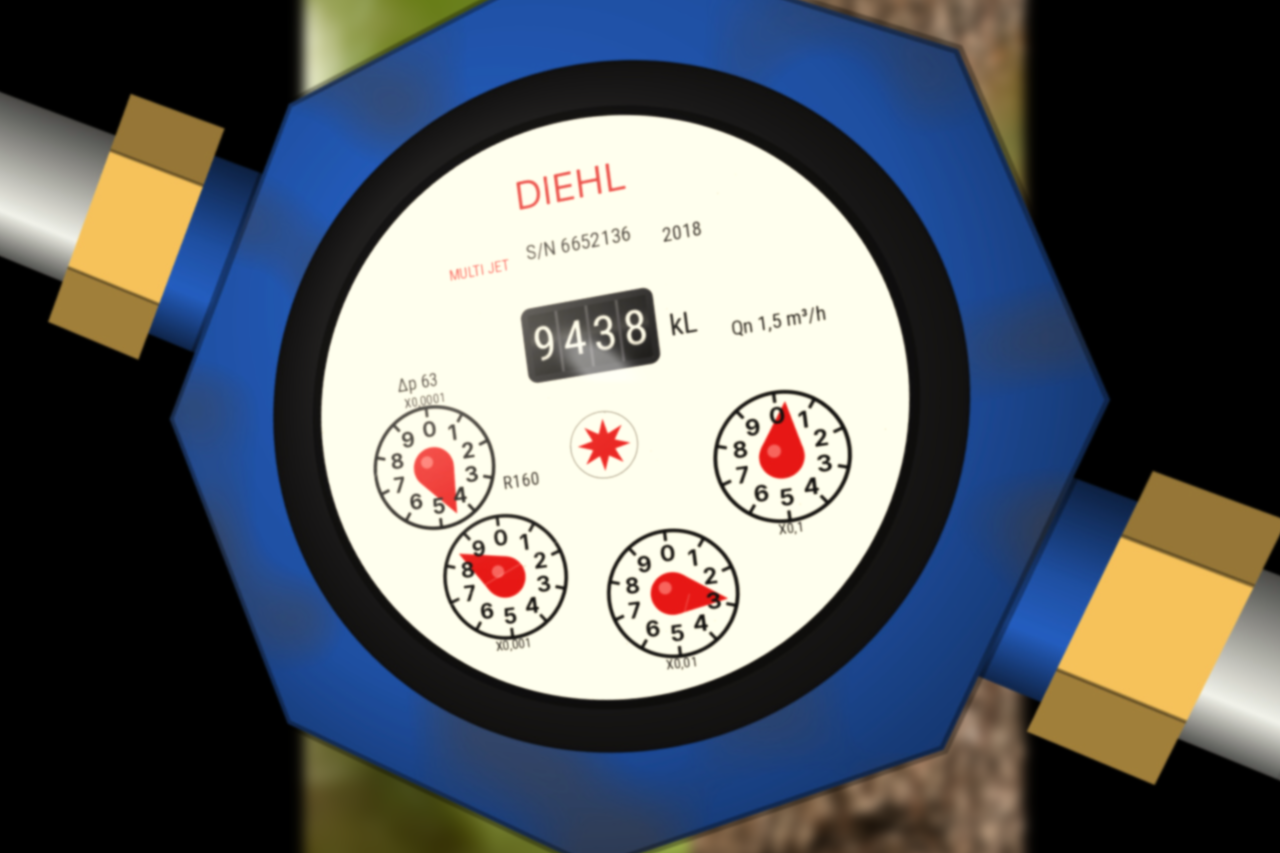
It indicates 9438.0284 kL
